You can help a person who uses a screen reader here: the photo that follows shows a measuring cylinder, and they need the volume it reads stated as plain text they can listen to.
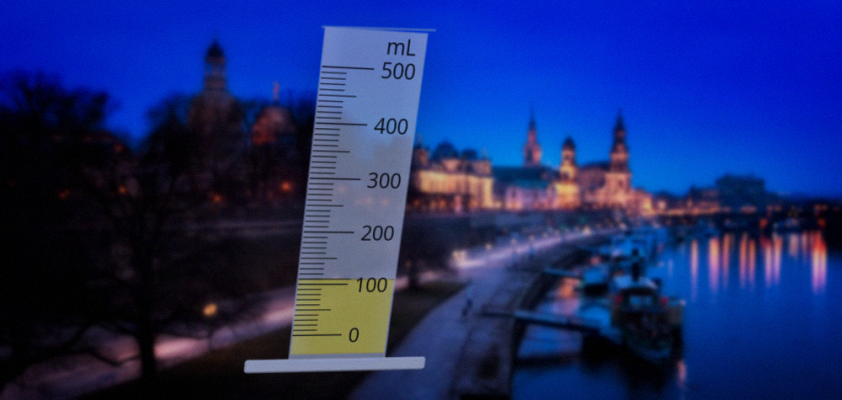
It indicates 110 mL
